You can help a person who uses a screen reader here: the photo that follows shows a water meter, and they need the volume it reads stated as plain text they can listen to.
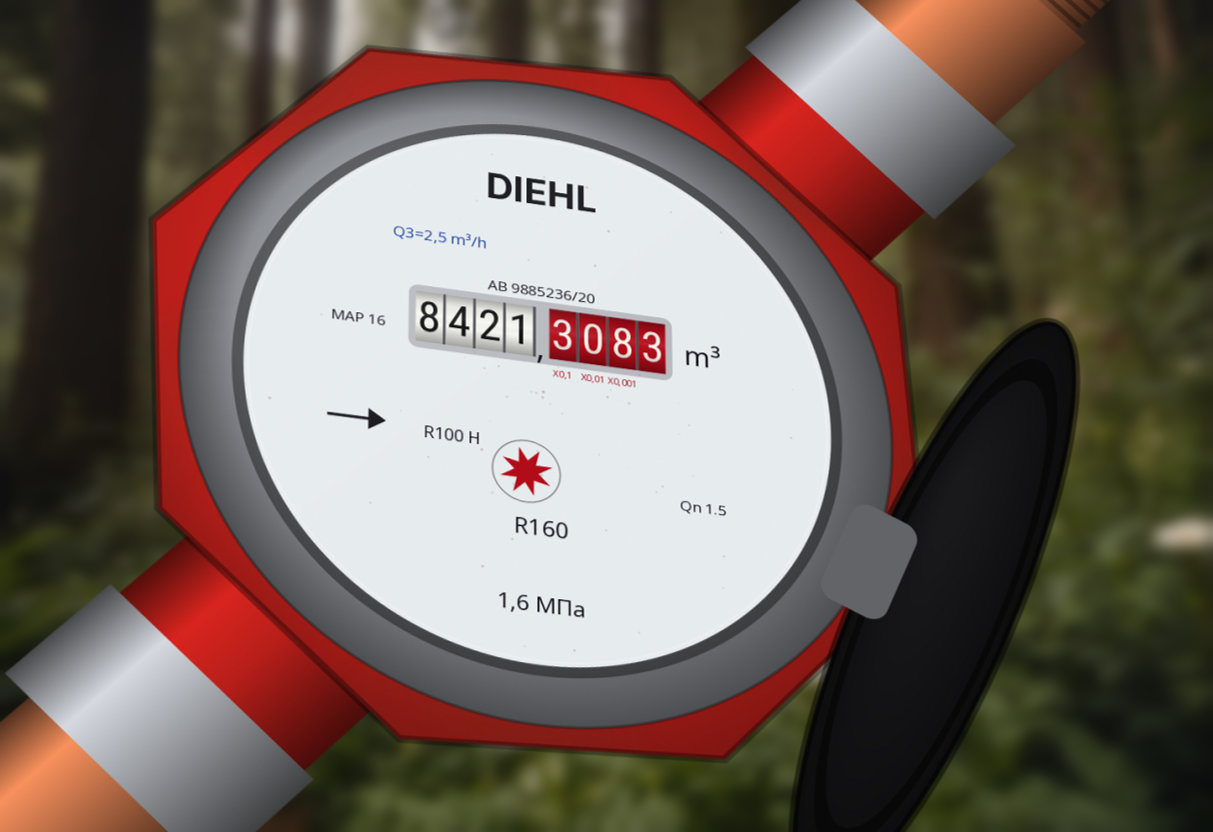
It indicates 8421.3083 m³
